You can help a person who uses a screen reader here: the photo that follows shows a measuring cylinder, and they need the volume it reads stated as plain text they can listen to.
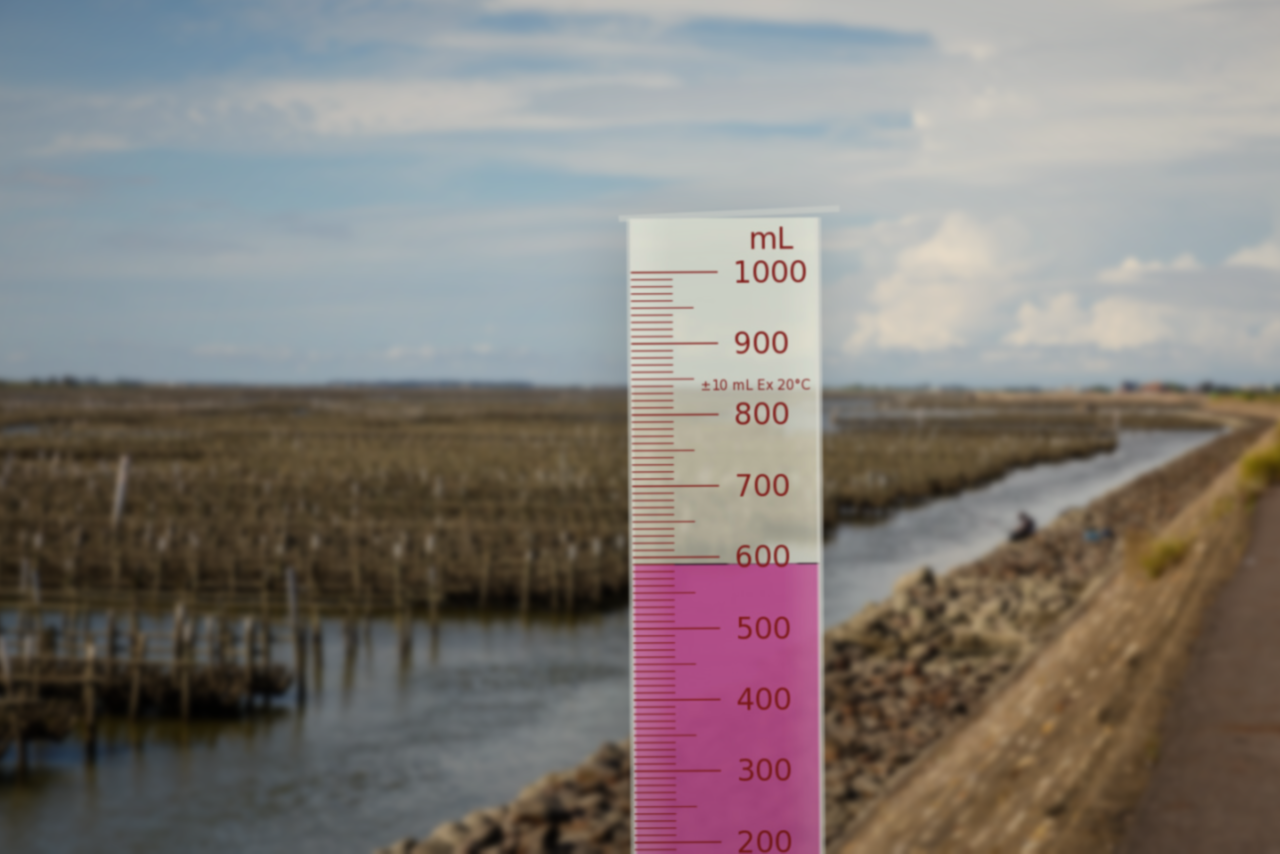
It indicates 590 mL
